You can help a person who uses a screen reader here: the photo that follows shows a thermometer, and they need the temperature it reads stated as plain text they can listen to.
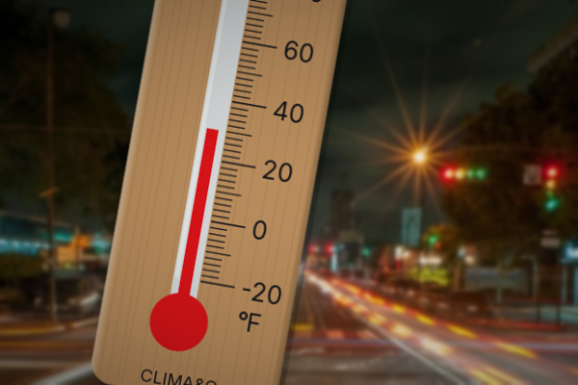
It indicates 30 °F
